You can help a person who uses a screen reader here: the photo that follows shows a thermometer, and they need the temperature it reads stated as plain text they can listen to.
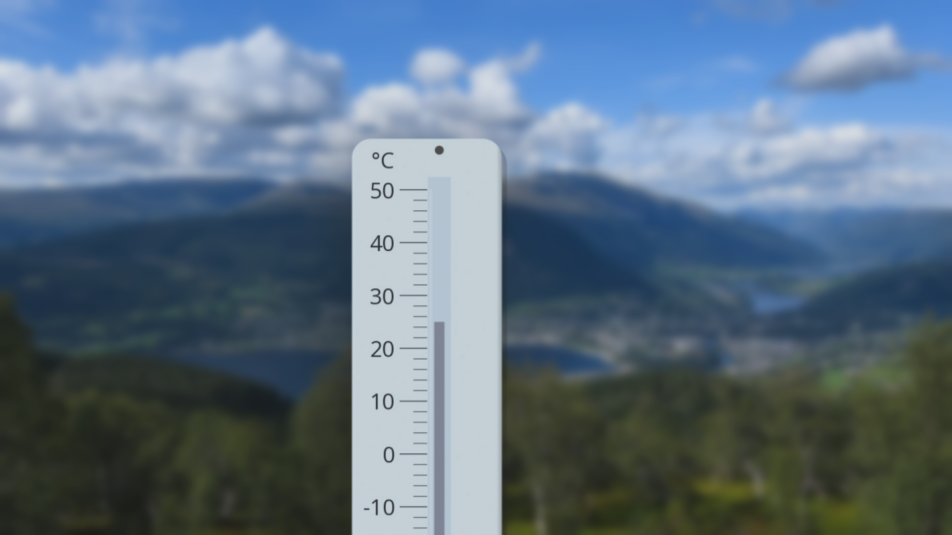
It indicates 25 °C
